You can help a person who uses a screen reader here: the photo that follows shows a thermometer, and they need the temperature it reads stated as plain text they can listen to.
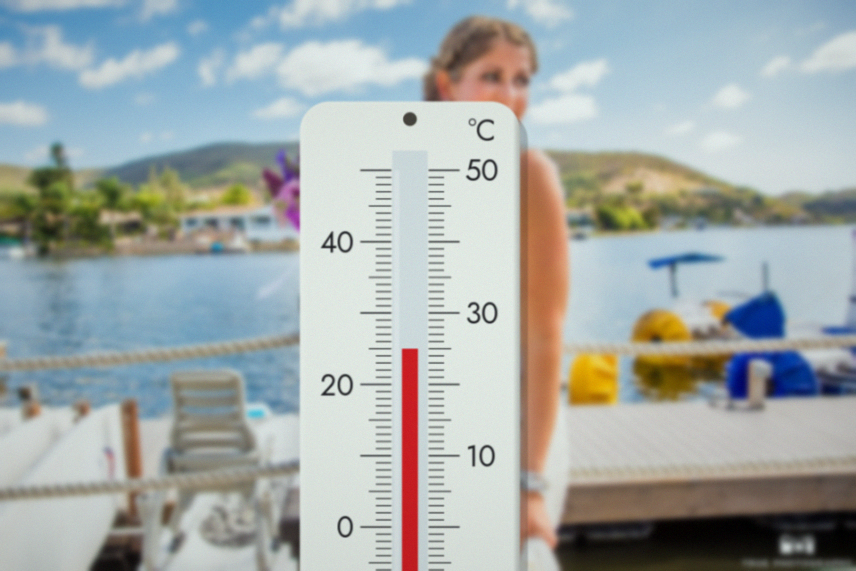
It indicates 25 °C
